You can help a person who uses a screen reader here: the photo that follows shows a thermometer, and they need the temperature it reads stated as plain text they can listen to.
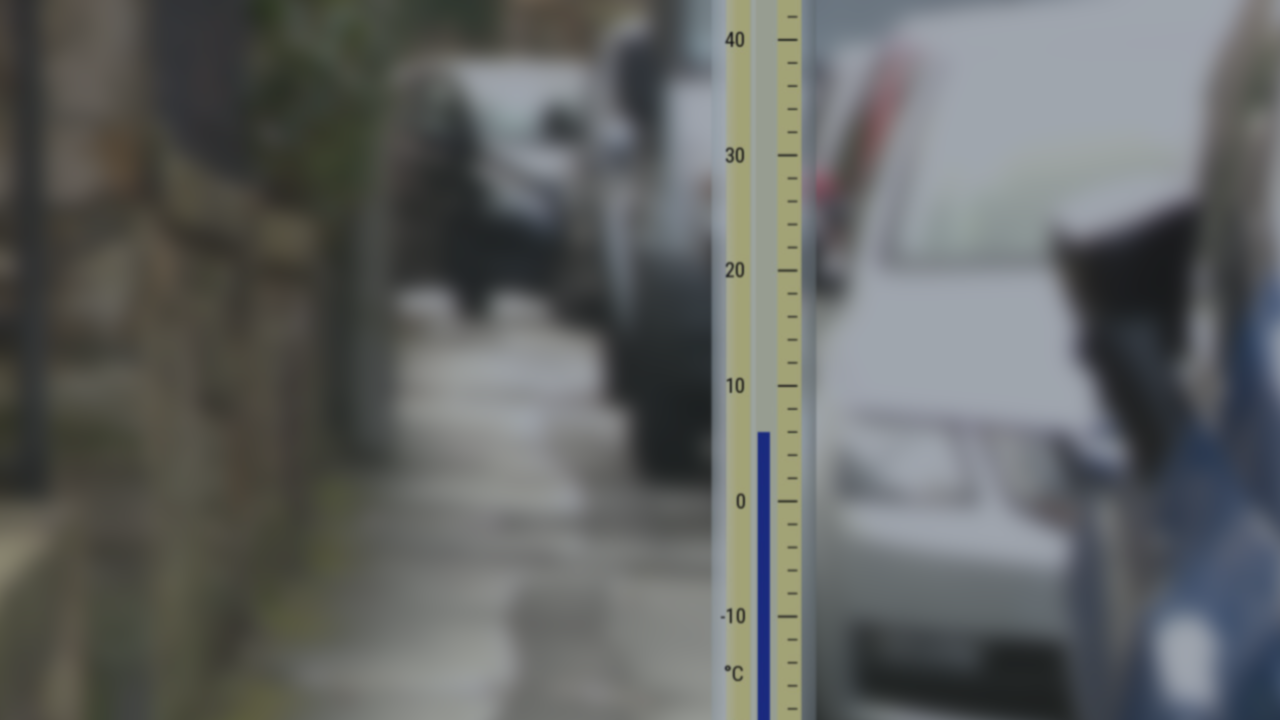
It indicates 6 °C
